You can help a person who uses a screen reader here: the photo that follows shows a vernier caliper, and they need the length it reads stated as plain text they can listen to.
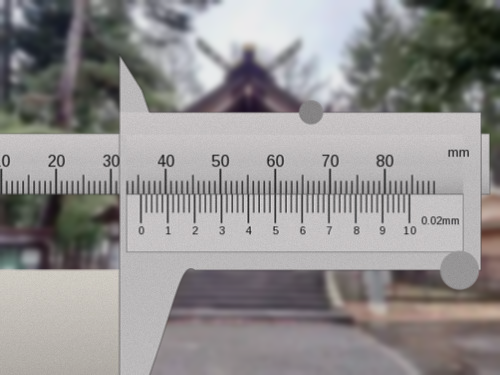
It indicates 35.5 mm
